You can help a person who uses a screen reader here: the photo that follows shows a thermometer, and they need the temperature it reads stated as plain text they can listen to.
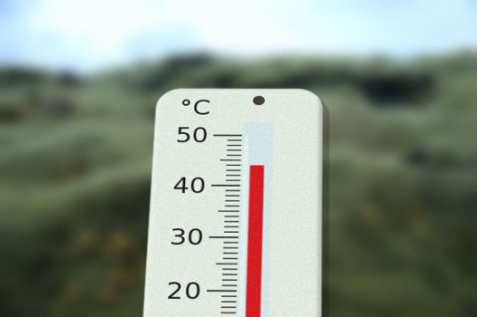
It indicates 44 °C
